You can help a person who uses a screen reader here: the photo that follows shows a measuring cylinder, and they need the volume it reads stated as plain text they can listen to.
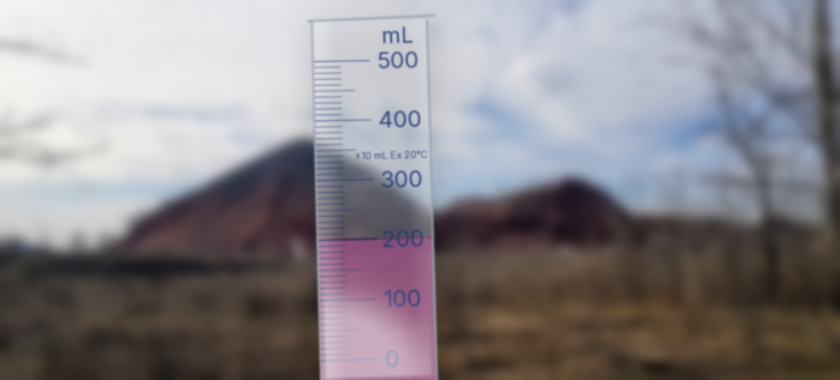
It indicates 200 mL
